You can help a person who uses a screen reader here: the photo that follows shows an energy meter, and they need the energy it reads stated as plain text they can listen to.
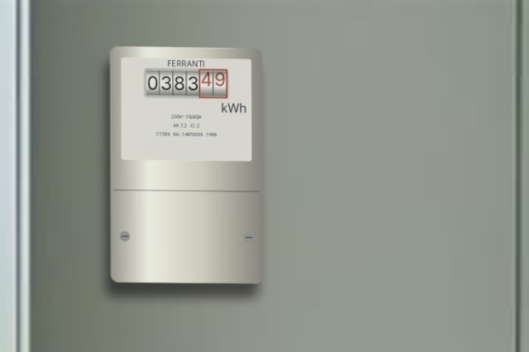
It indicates 383.49 kWh
